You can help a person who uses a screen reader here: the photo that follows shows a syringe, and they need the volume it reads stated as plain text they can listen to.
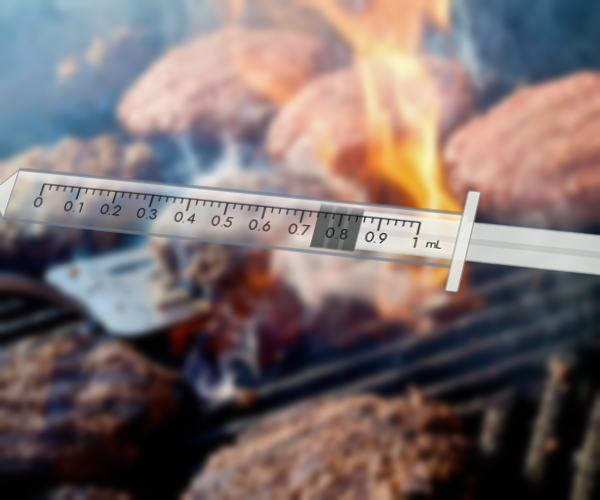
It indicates 0.74 mL
